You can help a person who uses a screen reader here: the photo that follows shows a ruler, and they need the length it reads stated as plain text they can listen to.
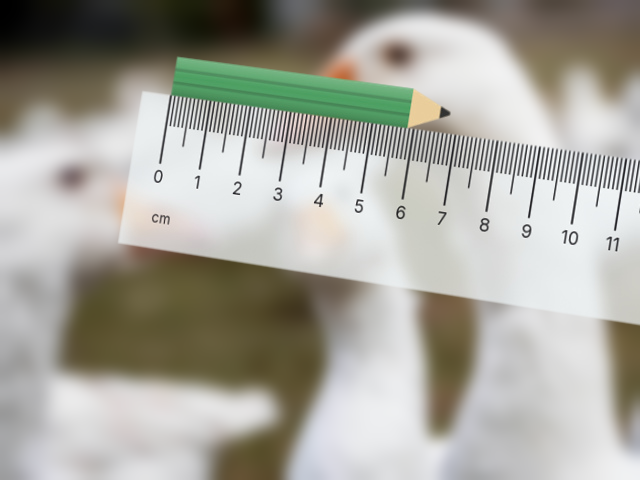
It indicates 6.8 cm
